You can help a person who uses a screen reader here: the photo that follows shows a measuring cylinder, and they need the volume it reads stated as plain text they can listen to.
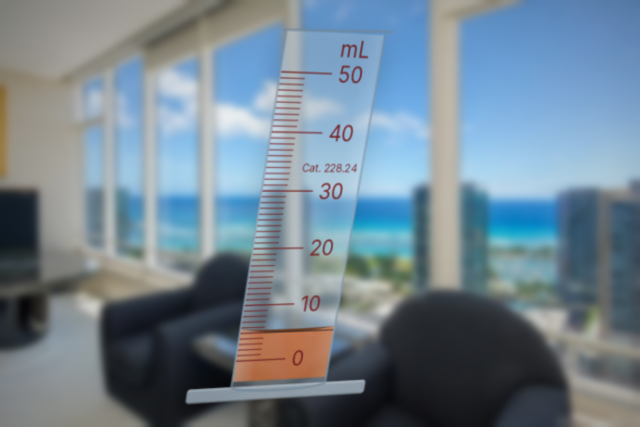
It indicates 5 mL
